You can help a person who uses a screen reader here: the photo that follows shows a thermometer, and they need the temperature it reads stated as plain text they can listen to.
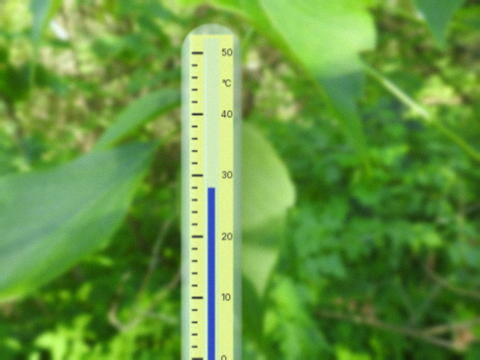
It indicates 28 °C
